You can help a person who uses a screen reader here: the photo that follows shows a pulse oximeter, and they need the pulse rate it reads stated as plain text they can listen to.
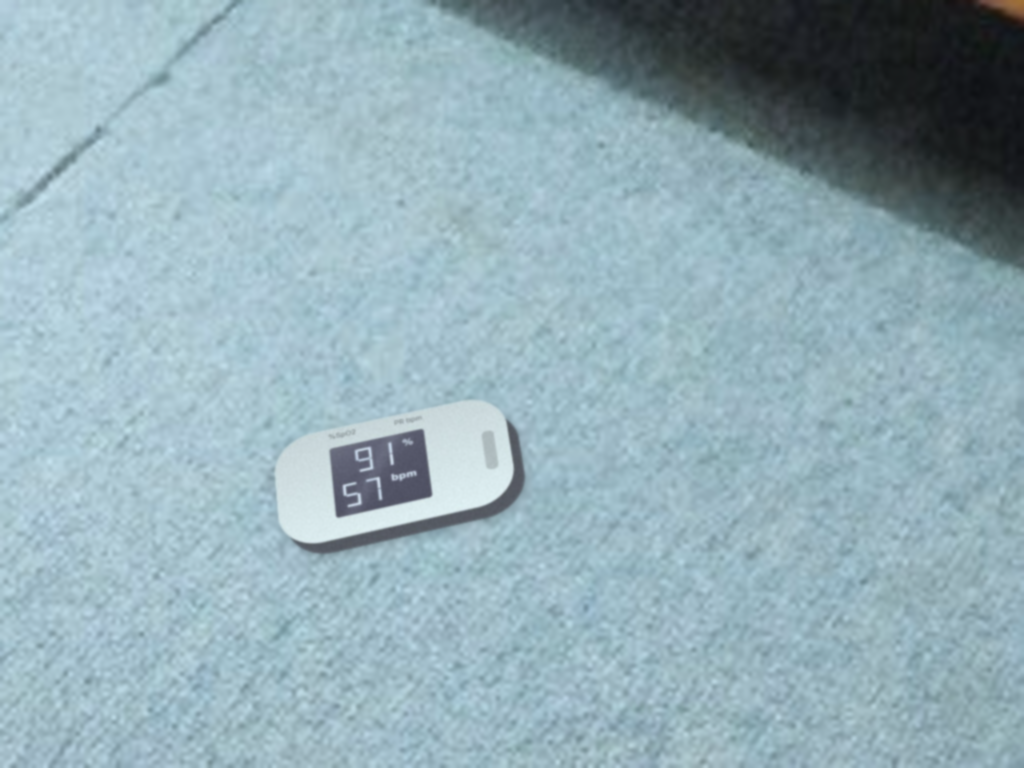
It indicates 57 bpm
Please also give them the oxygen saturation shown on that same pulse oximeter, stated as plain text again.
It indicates 91 %
